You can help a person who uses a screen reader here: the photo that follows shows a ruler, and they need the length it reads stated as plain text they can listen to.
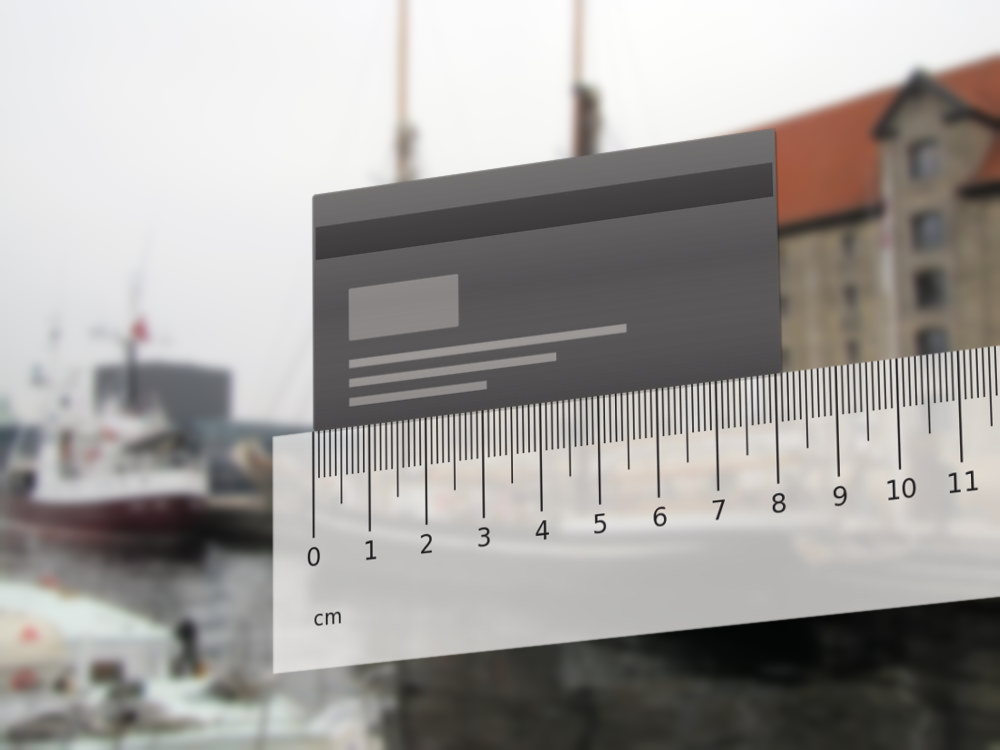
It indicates 8.1 cm
